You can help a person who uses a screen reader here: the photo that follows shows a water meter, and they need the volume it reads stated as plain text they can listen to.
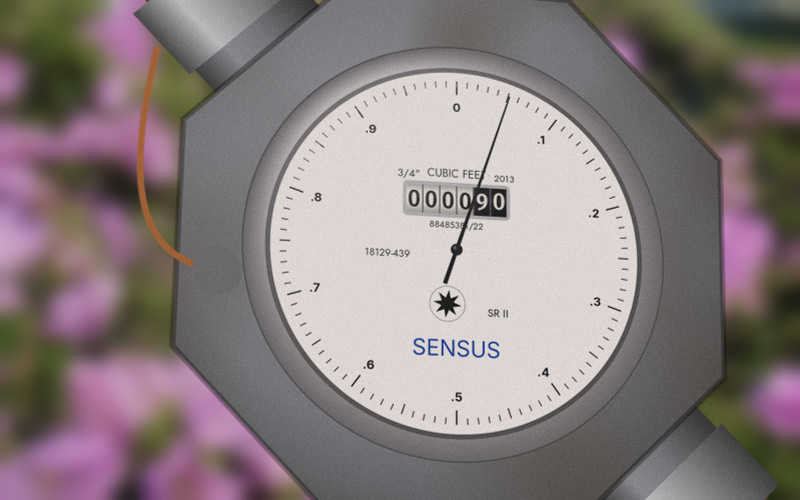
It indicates 90.05 ft³
